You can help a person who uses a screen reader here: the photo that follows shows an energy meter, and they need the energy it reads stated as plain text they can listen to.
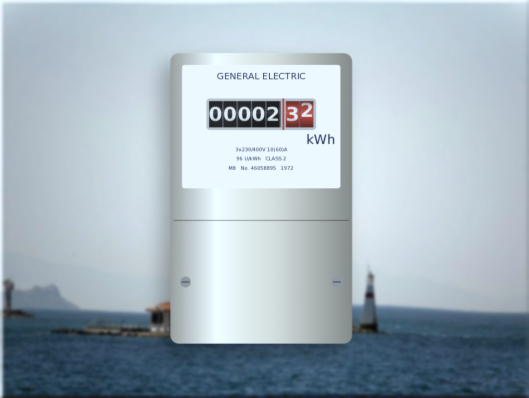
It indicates 2.32 kWh
